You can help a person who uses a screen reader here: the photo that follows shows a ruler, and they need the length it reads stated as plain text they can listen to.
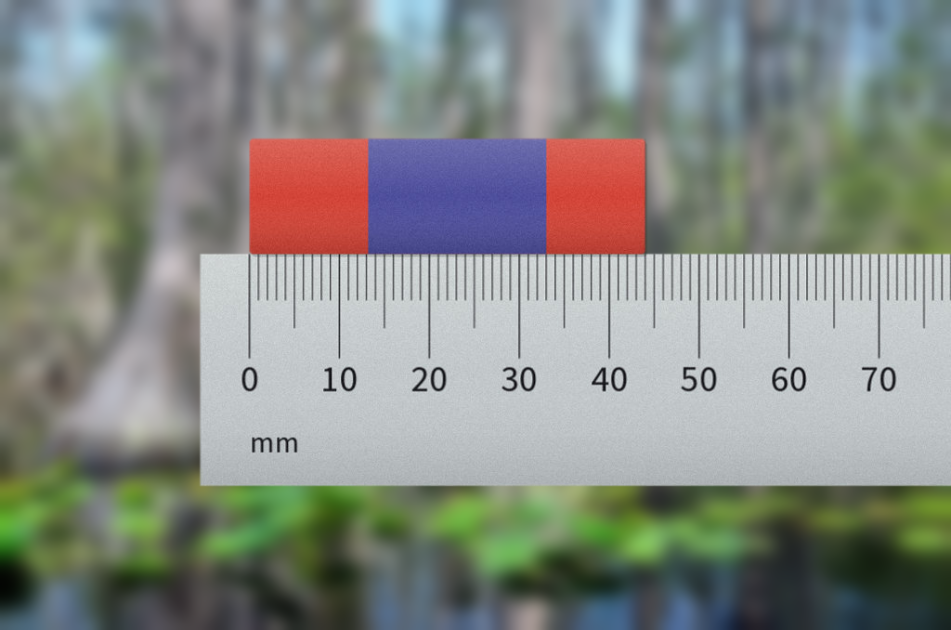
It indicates 44 mm
